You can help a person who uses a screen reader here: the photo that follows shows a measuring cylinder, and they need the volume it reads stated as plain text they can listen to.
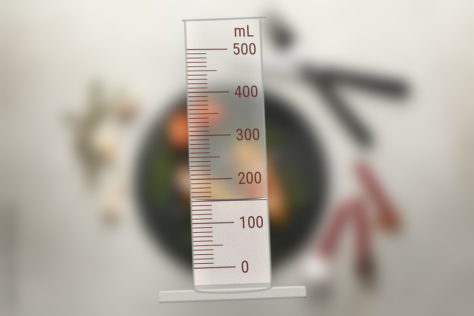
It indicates 150 mL
